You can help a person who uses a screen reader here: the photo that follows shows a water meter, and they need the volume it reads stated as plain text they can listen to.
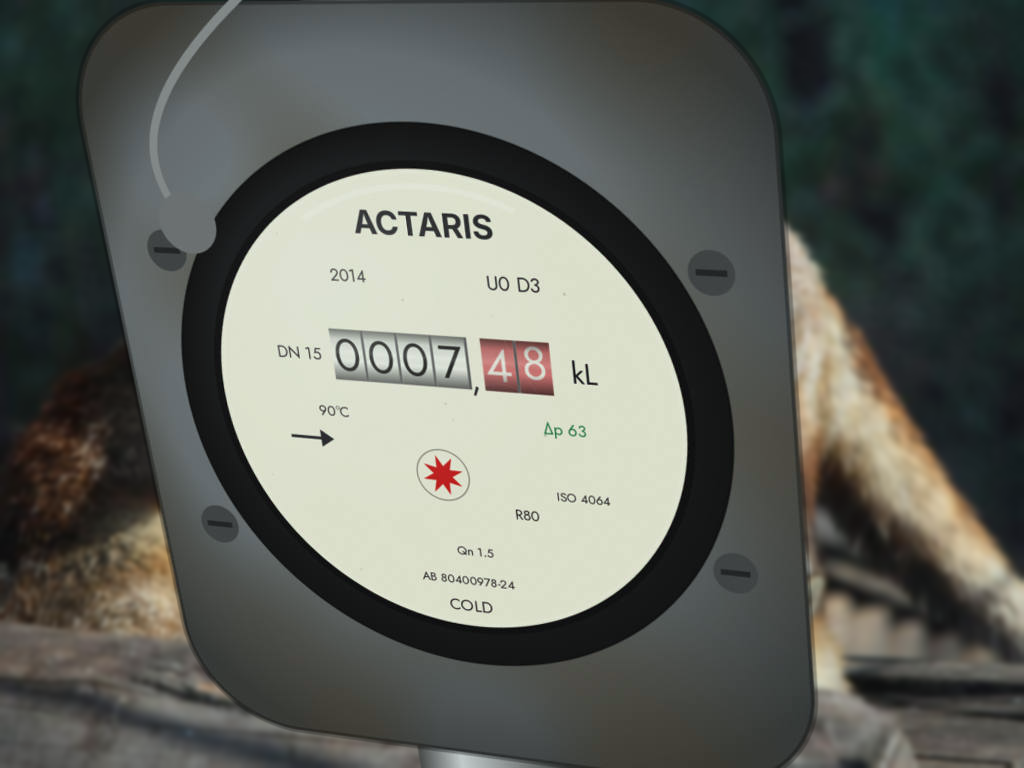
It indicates 7.48 kL
